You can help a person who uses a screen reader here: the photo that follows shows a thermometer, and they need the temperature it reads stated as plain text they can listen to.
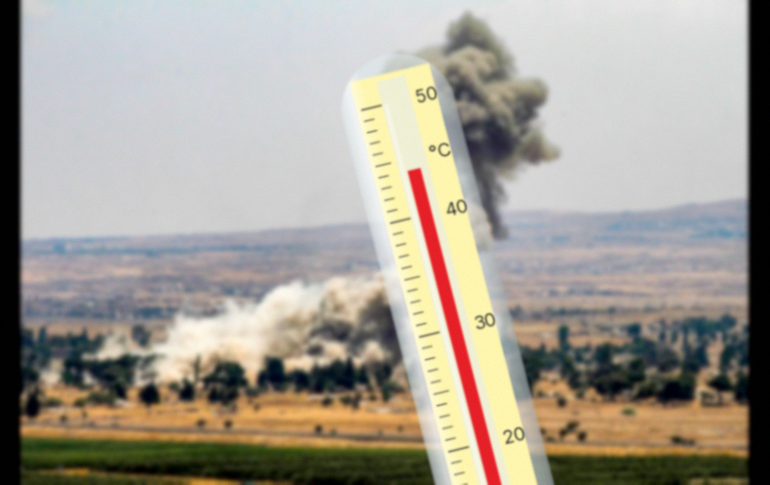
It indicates 44 °C
